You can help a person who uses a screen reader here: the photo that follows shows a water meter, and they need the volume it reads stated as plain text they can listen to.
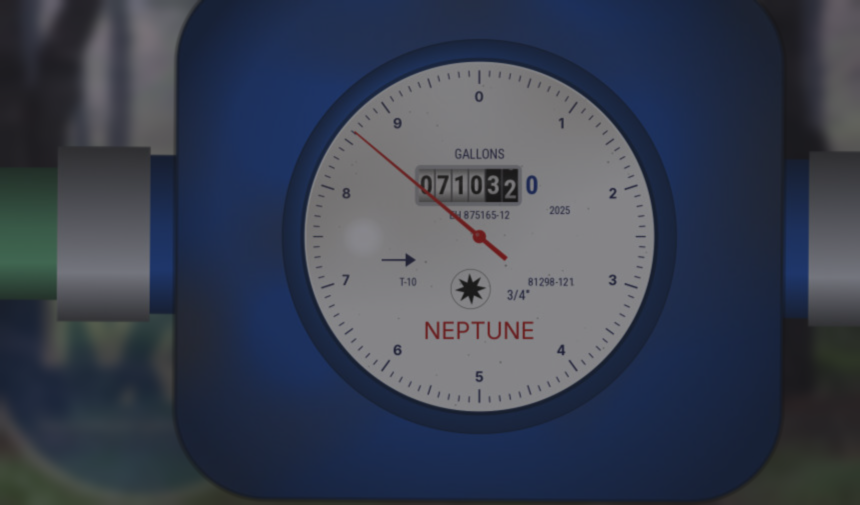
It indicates 710318.6 gal
